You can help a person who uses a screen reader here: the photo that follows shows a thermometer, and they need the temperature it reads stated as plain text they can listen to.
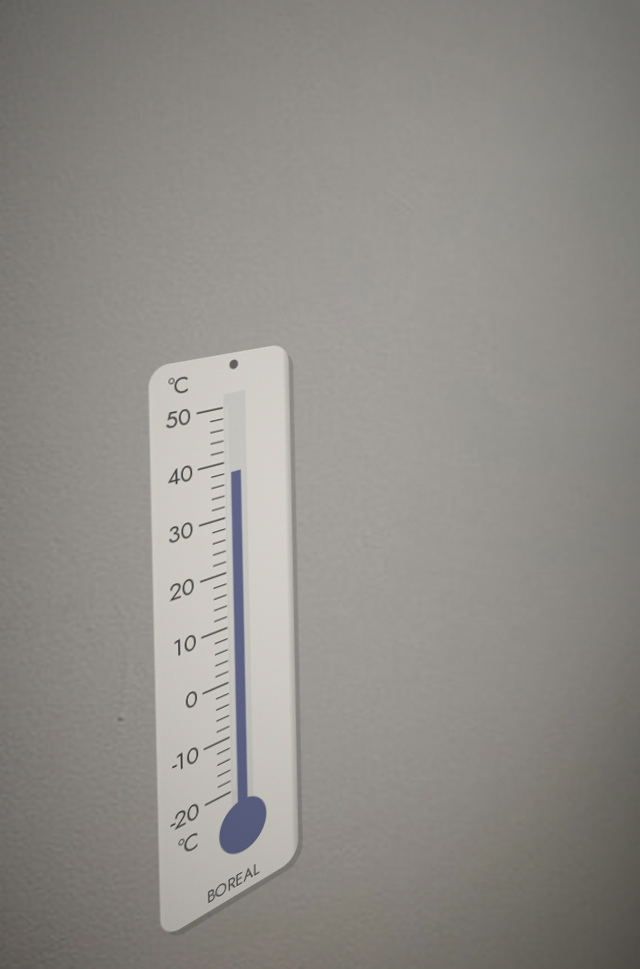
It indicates 38 °C
